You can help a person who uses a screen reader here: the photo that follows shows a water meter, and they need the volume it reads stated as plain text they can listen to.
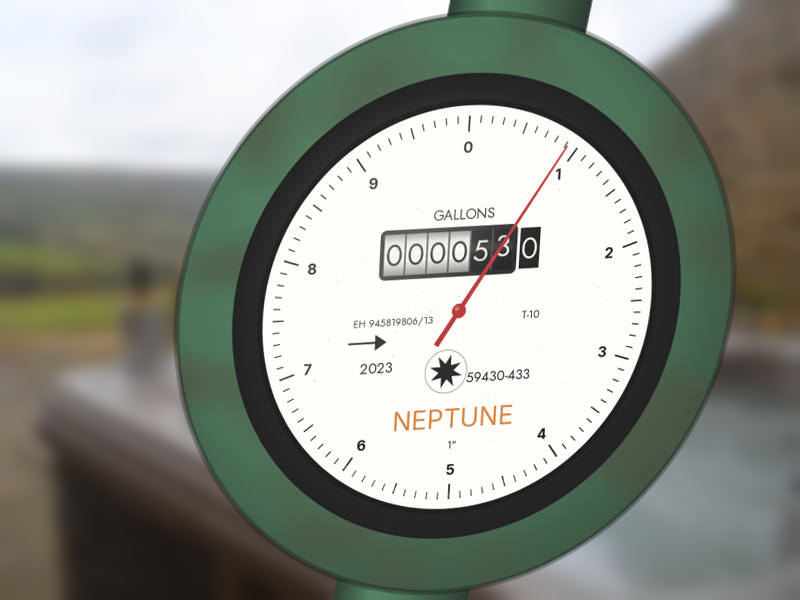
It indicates 530.9 gal
